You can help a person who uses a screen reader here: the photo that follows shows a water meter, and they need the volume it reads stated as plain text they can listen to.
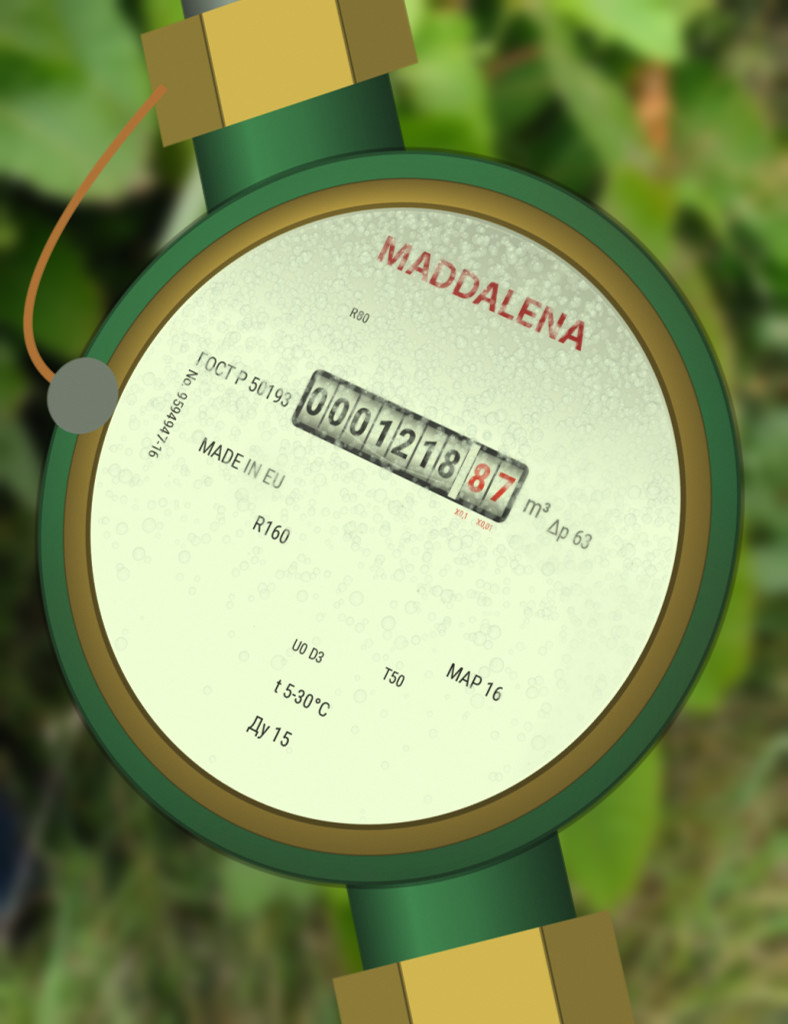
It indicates 1218.87 m³
